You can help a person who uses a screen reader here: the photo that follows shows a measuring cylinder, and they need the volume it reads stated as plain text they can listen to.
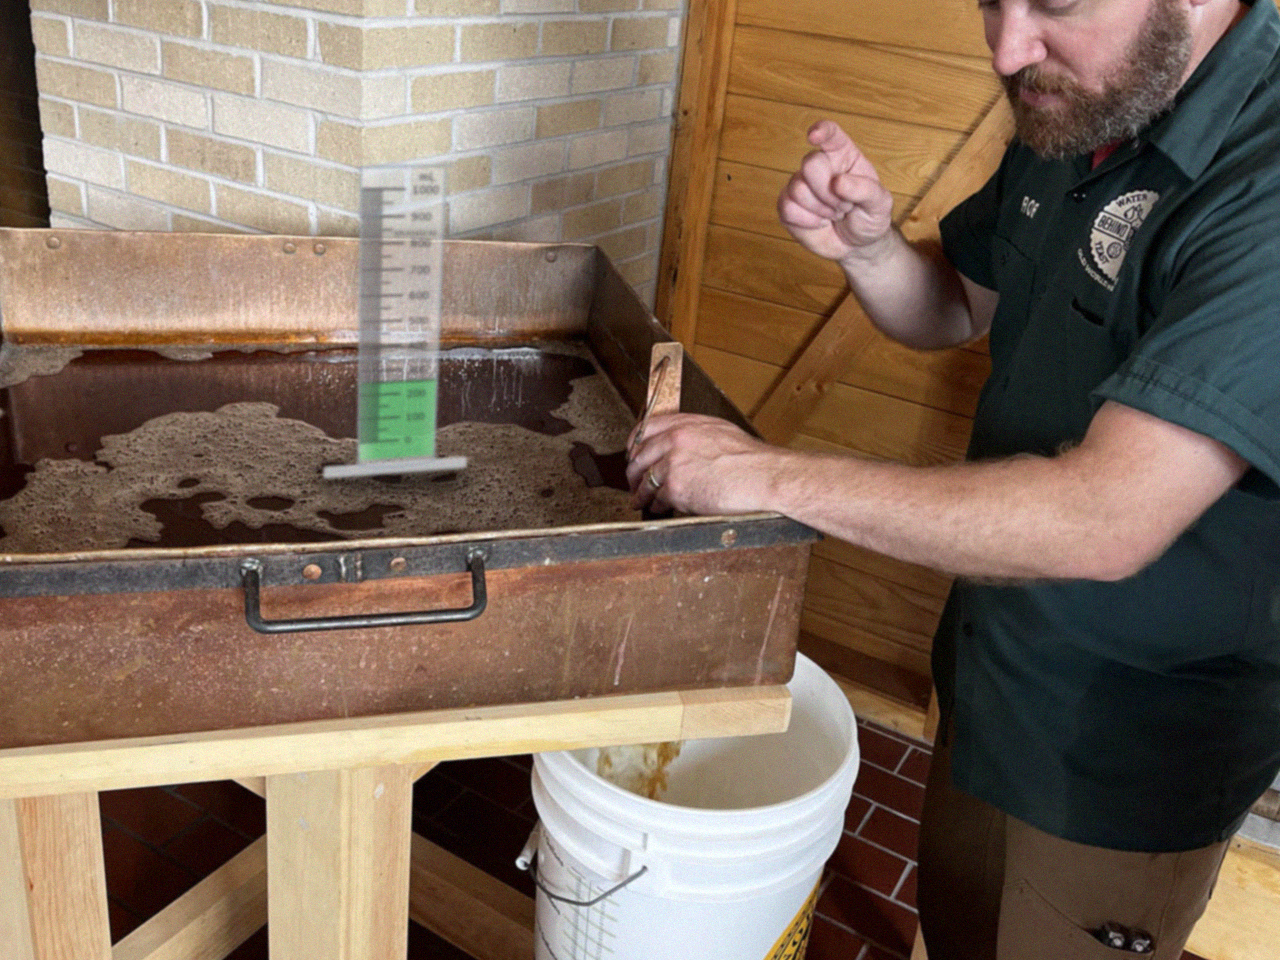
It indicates 250 mL
